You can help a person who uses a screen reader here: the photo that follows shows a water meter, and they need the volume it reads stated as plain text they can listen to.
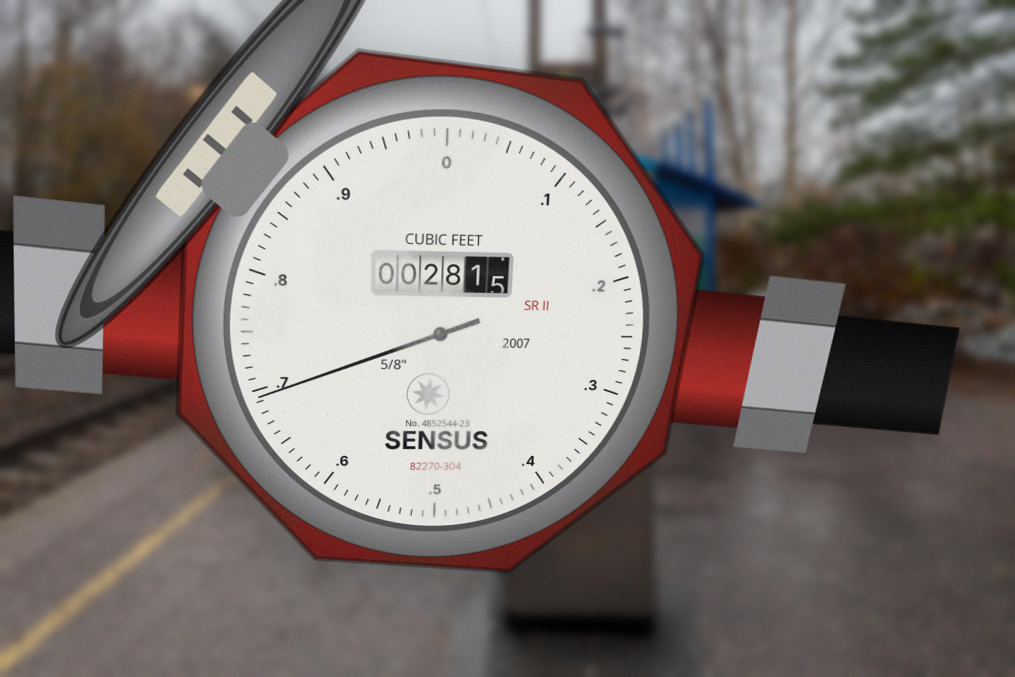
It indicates 2814.69 ft³
